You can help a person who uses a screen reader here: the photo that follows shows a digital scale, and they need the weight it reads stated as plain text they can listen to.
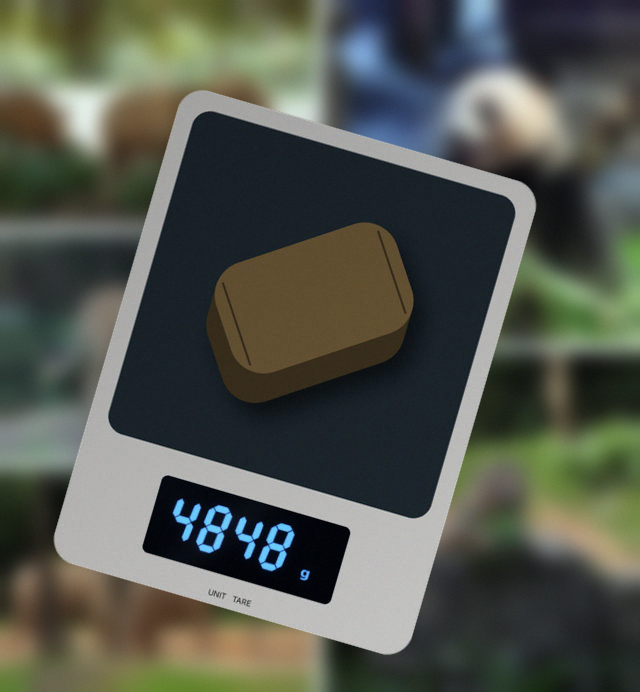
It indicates 4848 g
